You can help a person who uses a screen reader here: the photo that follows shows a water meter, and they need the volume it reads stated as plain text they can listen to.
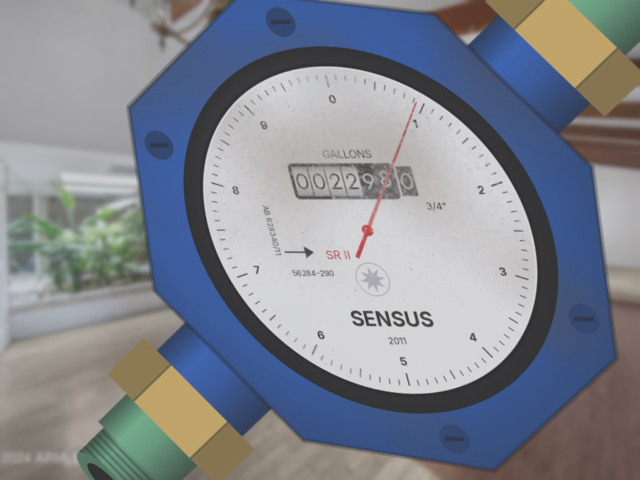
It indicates 22980.9 gal
